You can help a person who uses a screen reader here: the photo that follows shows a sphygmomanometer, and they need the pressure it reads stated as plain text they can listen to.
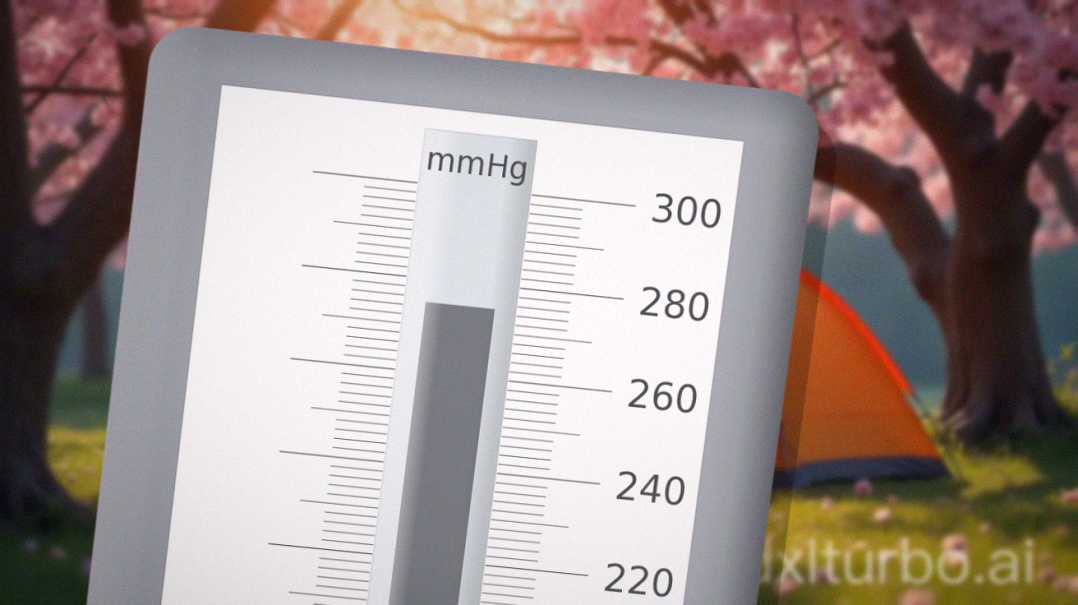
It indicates 275 mmHg
